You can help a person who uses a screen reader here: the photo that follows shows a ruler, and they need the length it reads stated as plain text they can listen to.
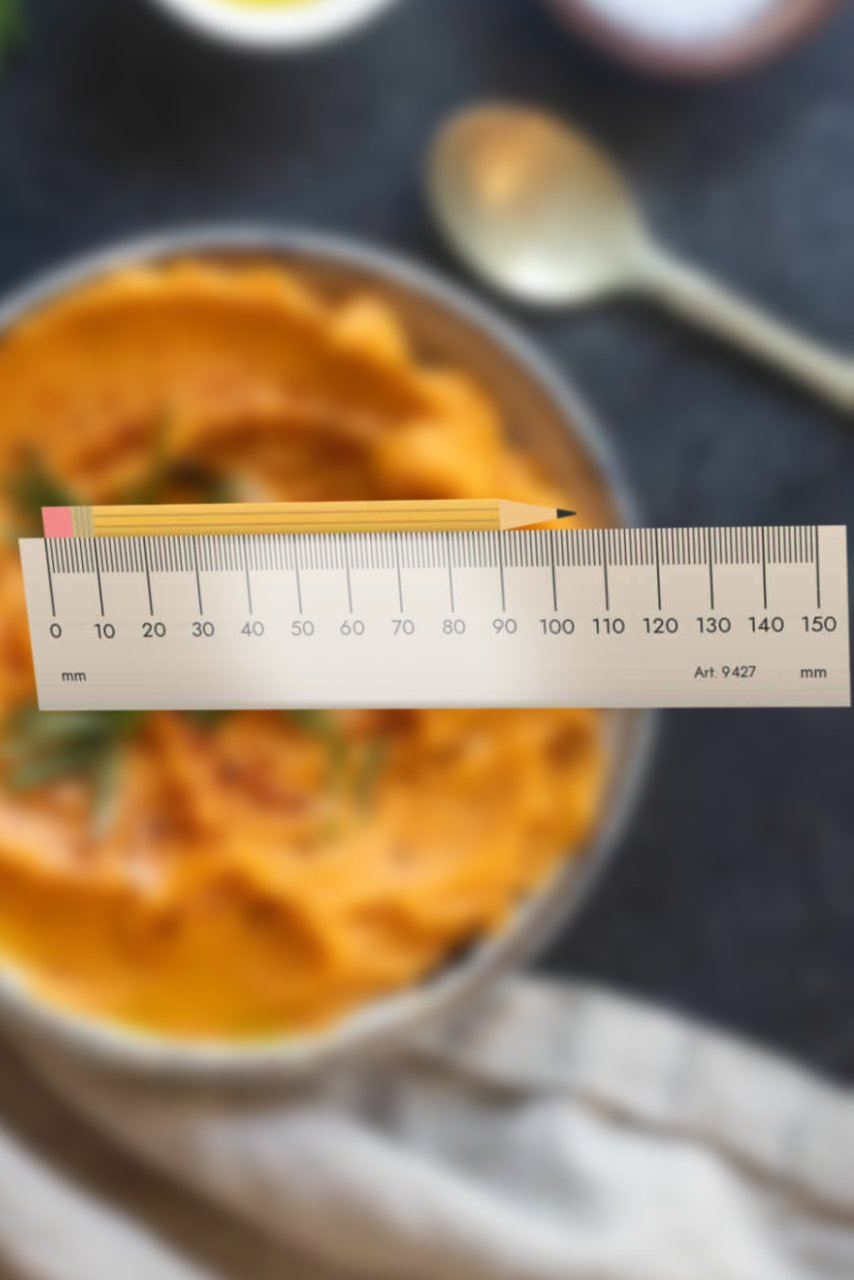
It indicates 105 mm
